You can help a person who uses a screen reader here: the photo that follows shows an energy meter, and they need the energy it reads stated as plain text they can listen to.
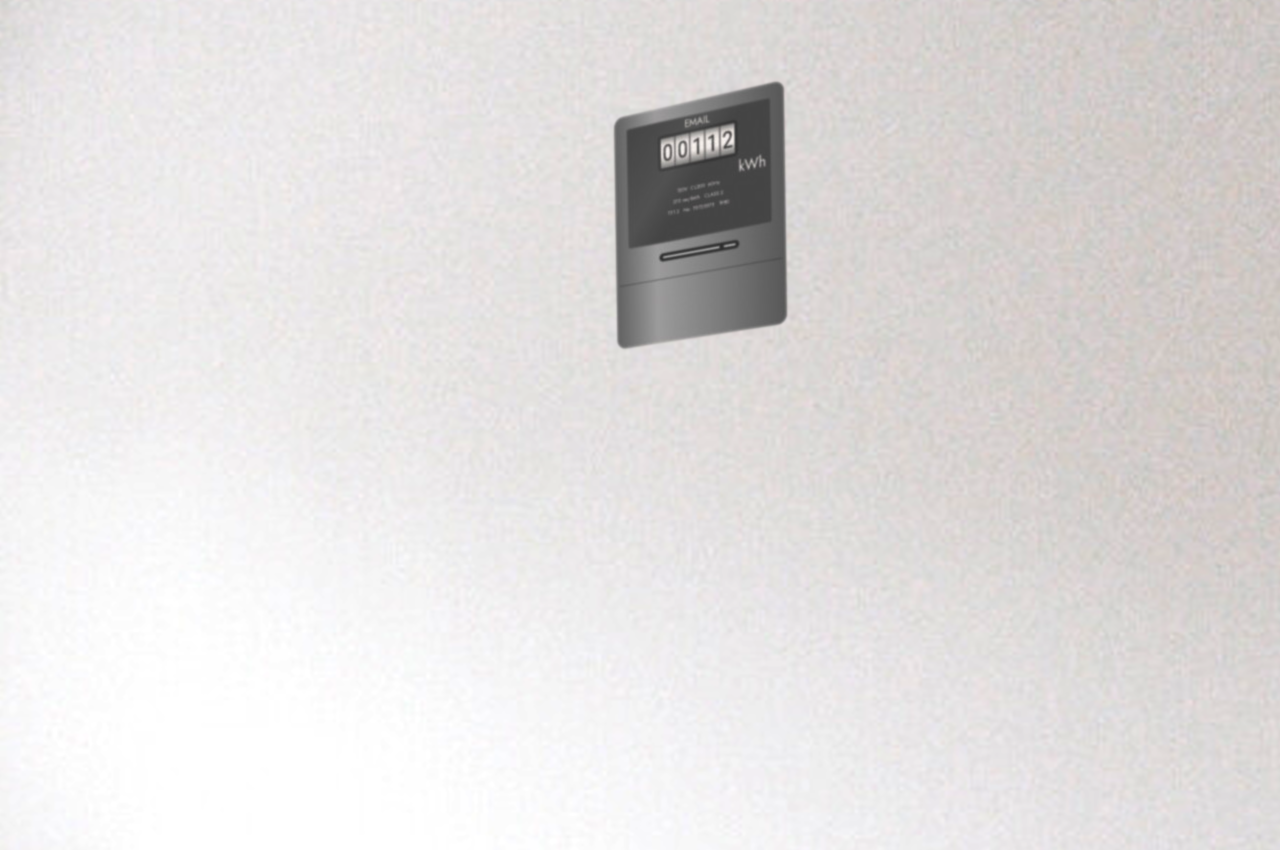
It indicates 112 kWh
